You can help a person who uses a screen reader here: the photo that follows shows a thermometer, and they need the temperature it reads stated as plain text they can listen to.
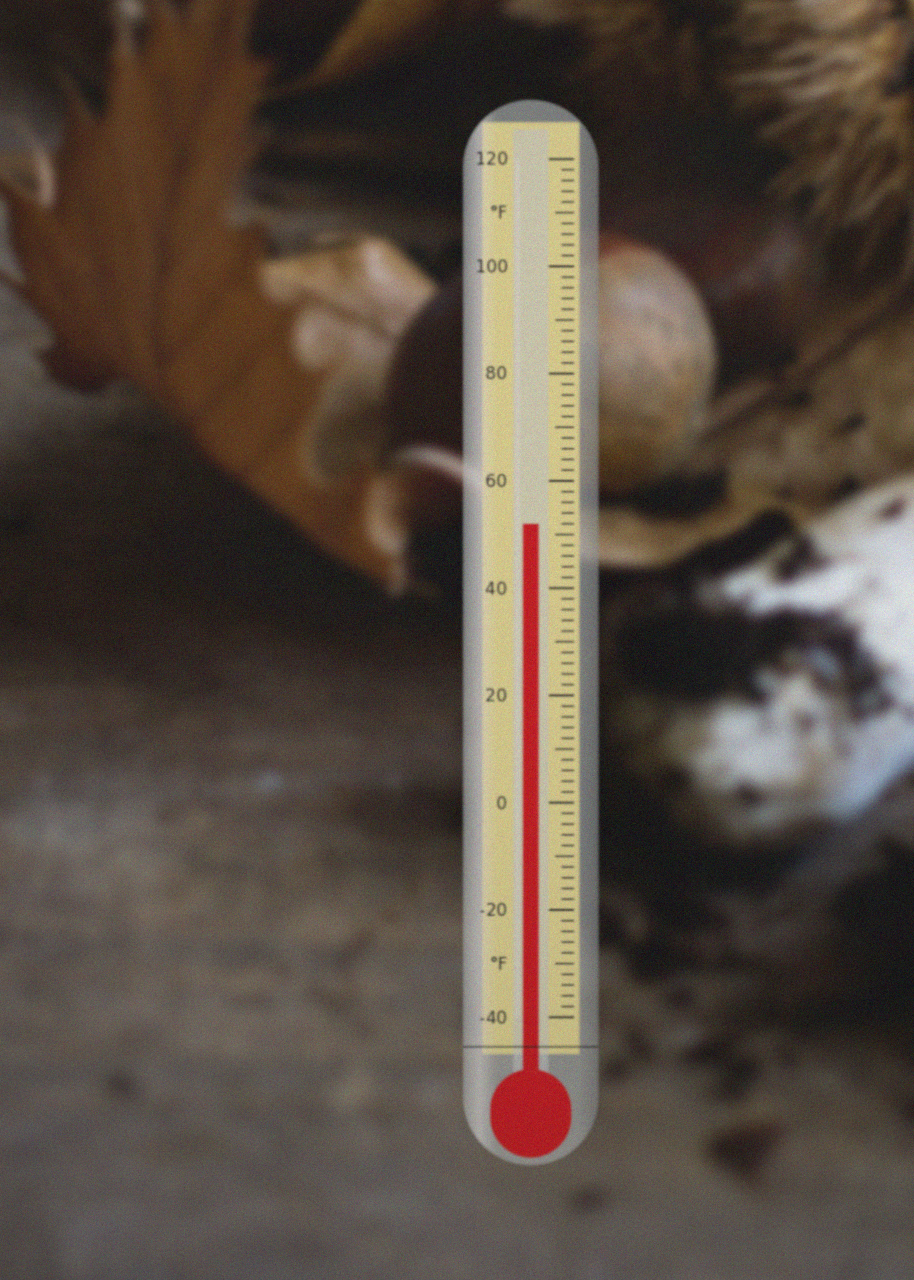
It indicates 52 °F
